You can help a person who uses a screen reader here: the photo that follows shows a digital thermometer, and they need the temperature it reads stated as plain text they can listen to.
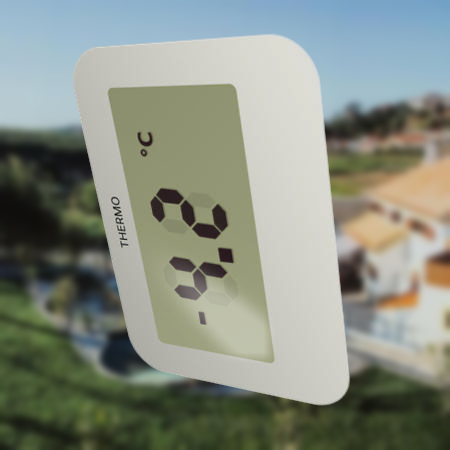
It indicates -4.2 °C
